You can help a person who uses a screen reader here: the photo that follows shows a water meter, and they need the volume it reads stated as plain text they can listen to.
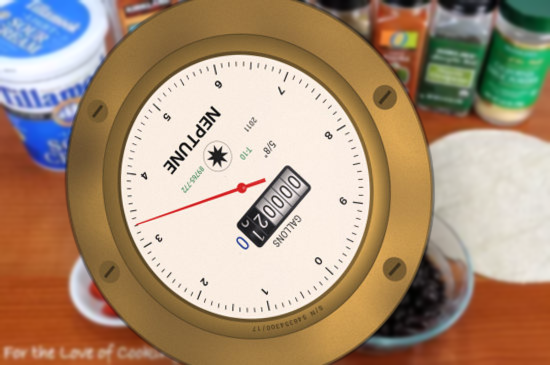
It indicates 213.3 gal
